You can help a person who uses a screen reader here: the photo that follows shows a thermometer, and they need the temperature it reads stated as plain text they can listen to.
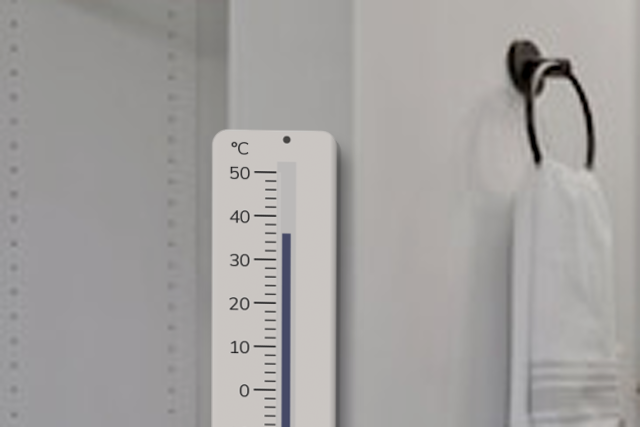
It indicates 36 °C
